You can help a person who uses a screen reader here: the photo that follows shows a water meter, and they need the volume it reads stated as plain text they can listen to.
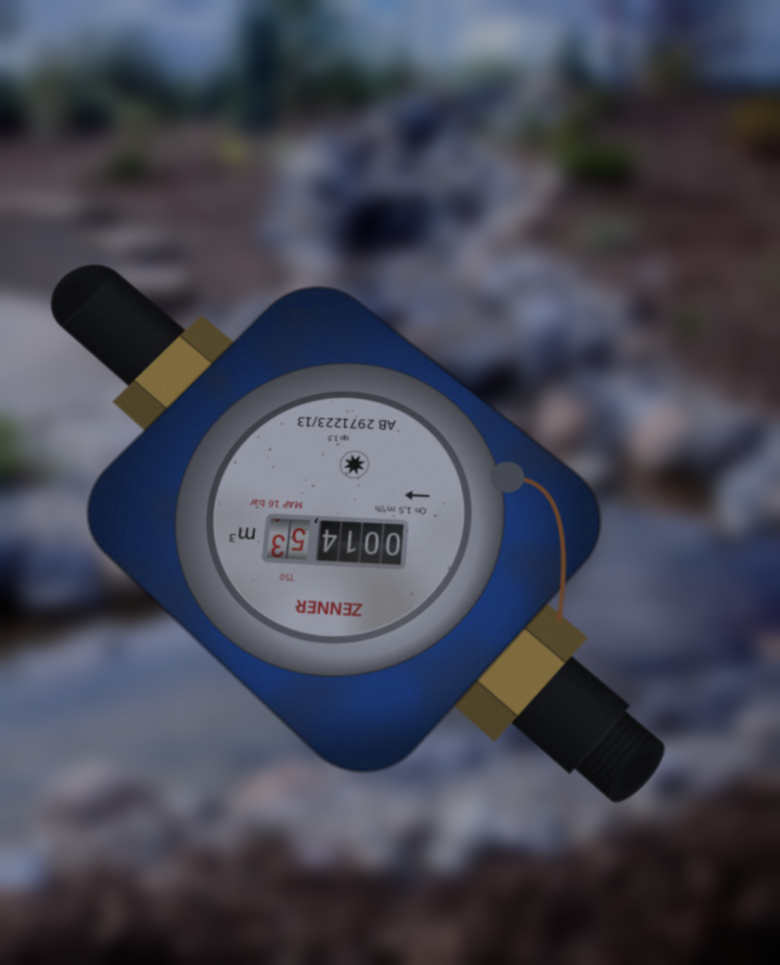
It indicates 14.53 m³
